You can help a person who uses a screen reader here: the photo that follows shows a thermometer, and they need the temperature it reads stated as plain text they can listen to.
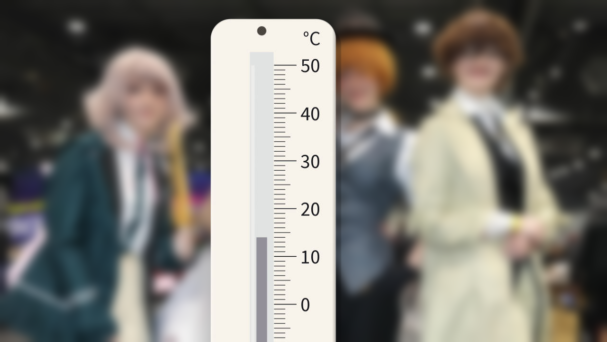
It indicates 14 °C
